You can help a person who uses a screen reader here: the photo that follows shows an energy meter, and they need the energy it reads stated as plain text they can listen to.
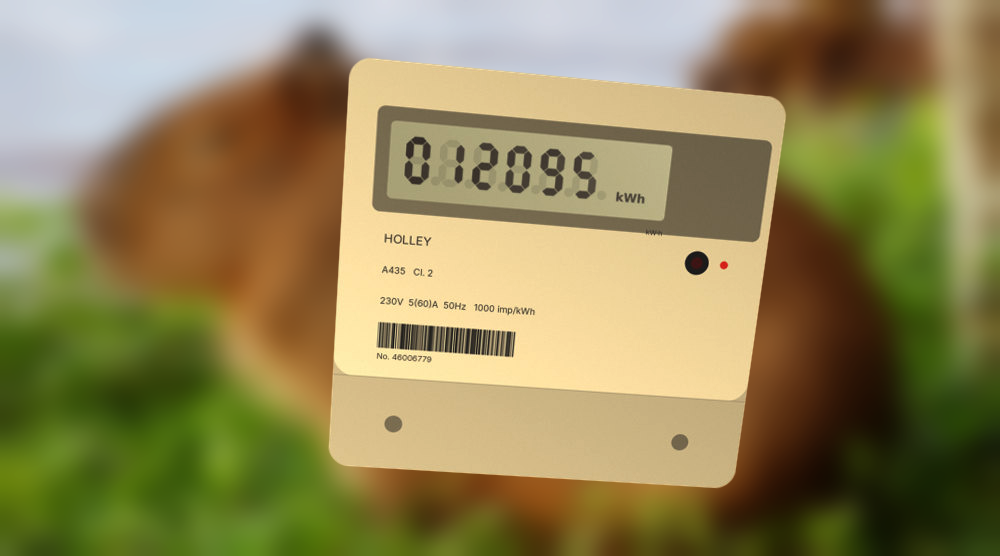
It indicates 12095 kWh
